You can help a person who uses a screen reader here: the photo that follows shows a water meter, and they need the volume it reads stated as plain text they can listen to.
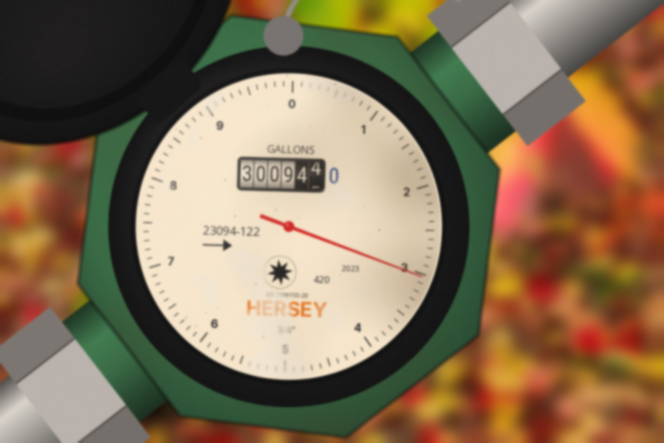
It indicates 3009443.0 gal
